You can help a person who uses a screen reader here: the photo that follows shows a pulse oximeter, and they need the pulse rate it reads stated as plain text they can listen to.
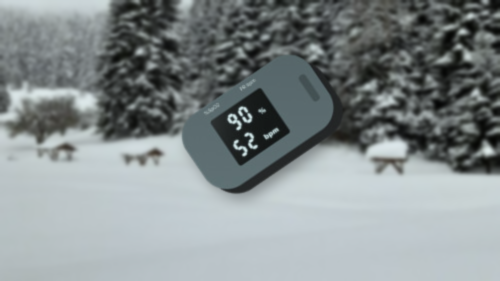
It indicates 52 bpm
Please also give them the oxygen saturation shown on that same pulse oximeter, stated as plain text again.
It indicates 90 %
